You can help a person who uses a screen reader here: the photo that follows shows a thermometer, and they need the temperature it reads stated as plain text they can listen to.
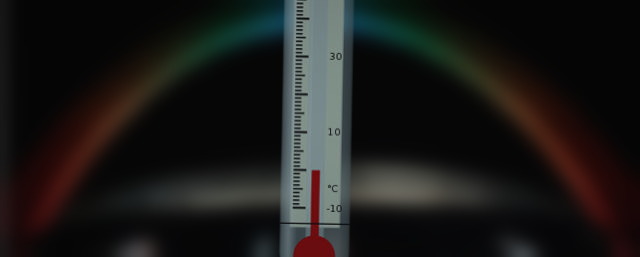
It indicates 0 °C
